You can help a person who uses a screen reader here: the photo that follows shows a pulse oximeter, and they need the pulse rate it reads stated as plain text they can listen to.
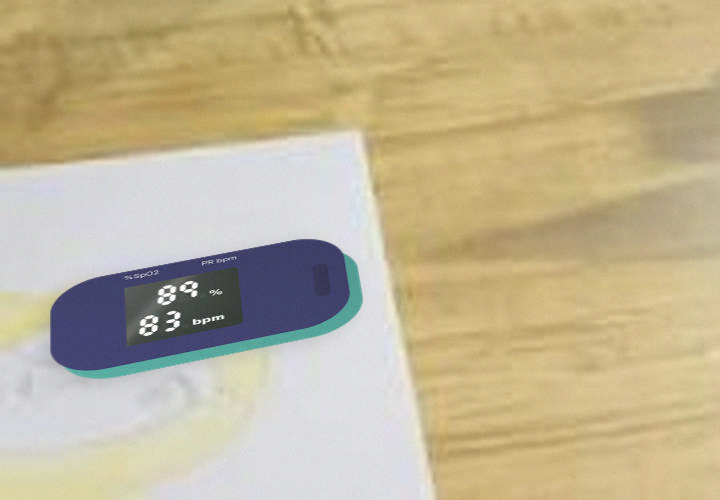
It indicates 83 bpm
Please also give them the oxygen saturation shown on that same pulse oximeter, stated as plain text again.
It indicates 89 %
